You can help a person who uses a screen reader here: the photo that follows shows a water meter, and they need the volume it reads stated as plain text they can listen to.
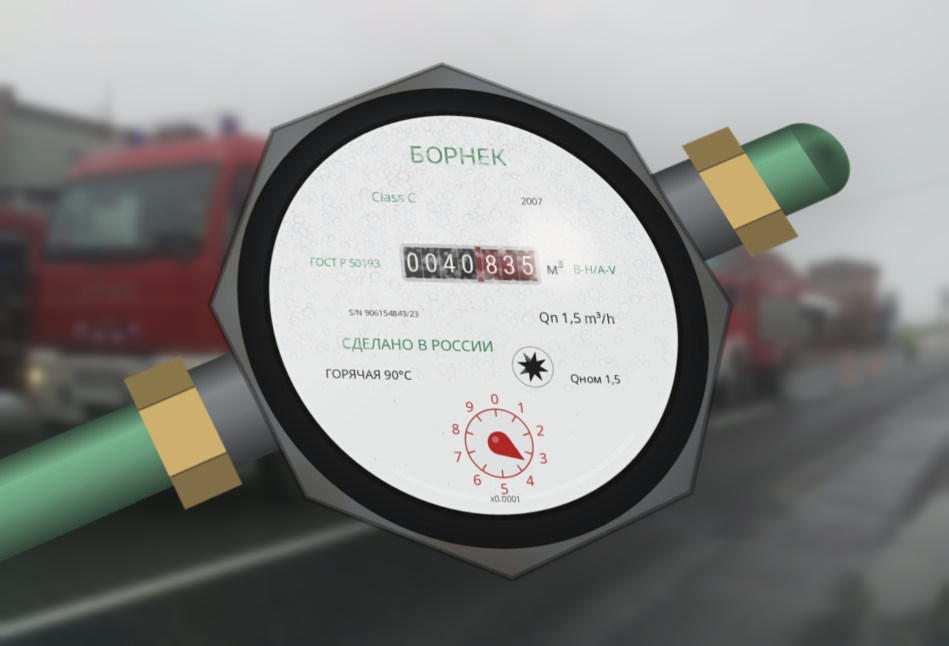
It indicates 40.8353 m³
